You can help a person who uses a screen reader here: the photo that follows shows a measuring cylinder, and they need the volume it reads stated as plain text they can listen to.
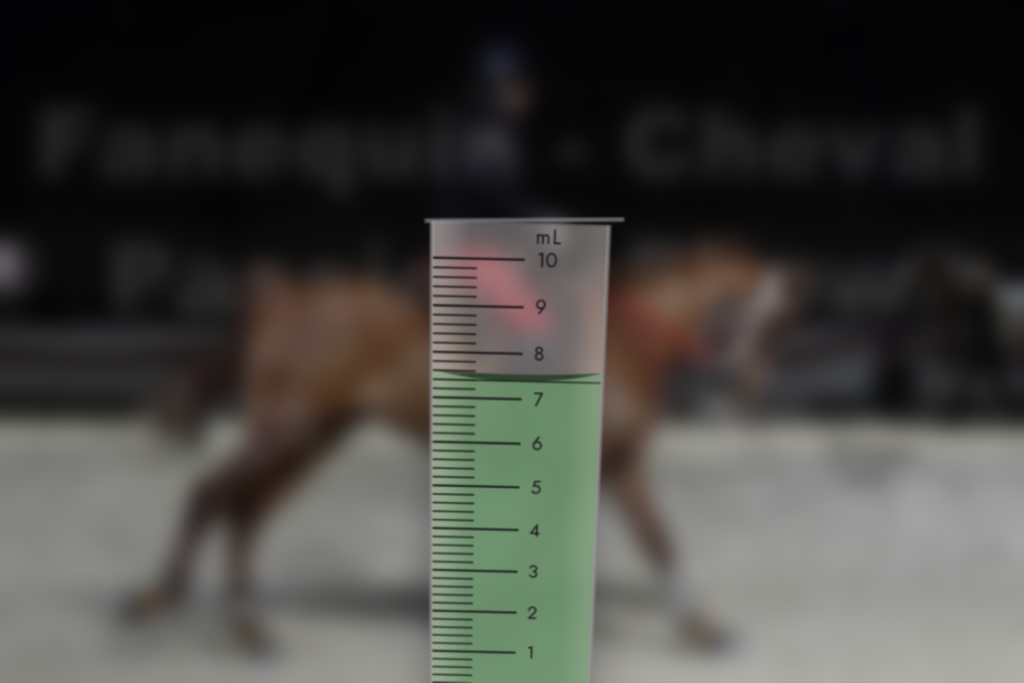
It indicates 7.4 mL
